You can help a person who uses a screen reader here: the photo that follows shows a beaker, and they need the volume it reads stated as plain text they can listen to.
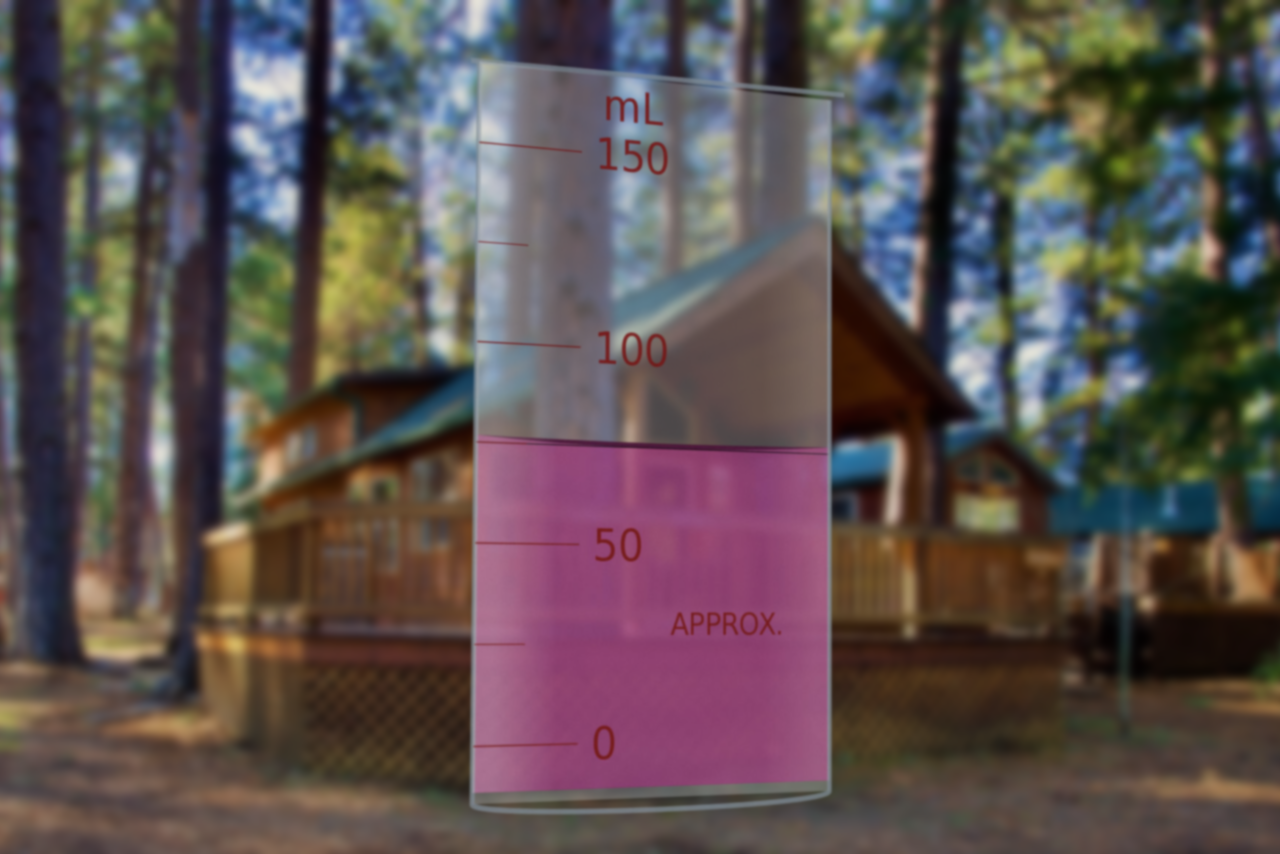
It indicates 75 mL
